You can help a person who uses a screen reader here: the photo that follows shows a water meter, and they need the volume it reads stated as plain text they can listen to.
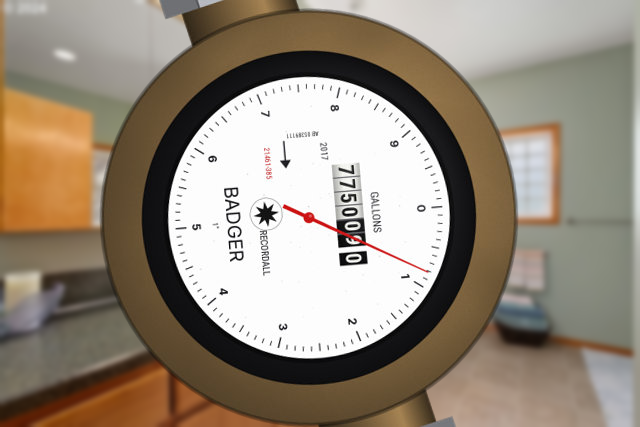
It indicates 7750090.8 gal
